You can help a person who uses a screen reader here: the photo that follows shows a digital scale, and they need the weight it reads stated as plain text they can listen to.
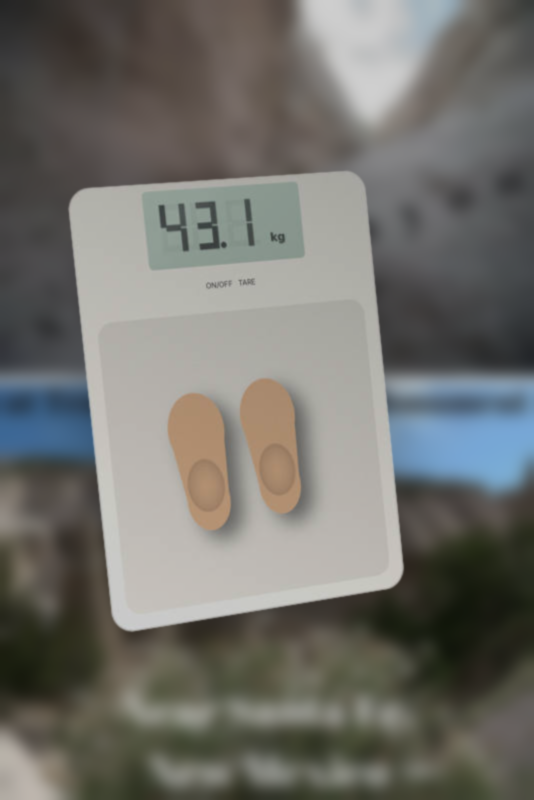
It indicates 43.1 kg
